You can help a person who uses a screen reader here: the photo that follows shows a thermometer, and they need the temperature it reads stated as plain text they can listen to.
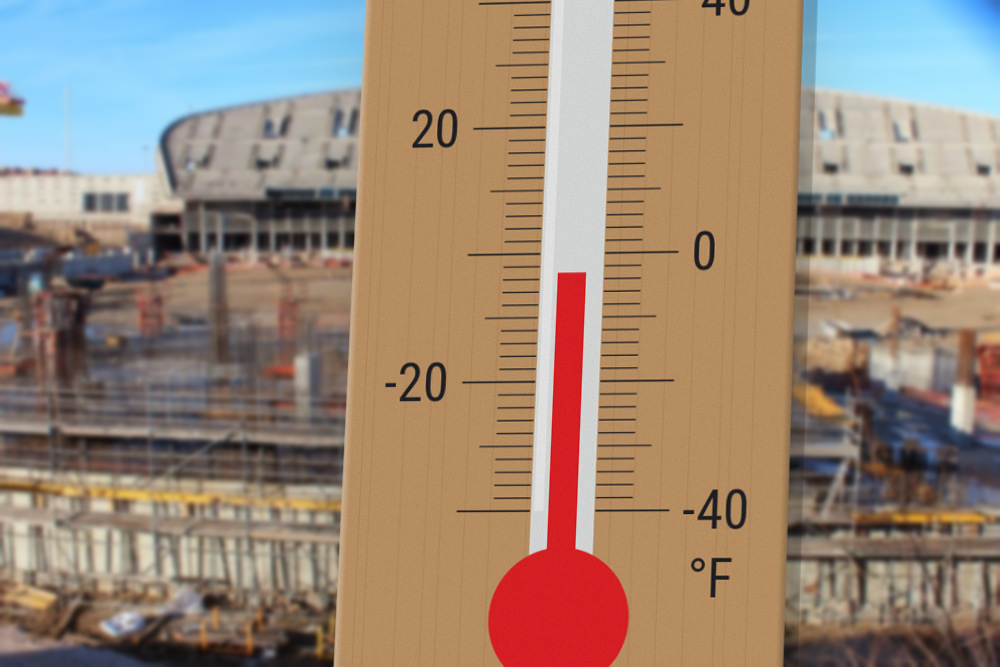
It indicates -3 °F
